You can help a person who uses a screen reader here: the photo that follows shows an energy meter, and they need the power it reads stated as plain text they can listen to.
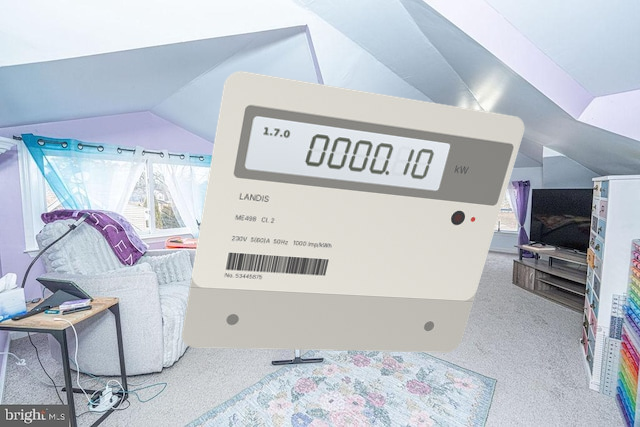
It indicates 0.10 kW
